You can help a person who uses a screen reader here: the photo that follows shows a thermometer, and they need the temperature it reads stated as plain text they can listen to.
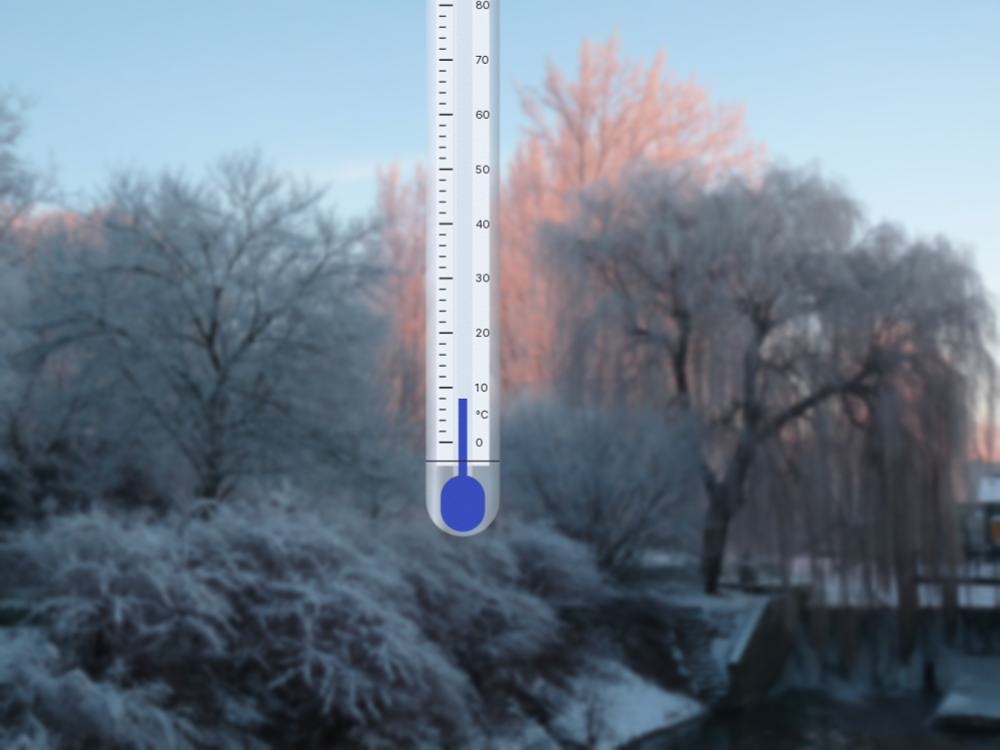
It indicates 8 °C
